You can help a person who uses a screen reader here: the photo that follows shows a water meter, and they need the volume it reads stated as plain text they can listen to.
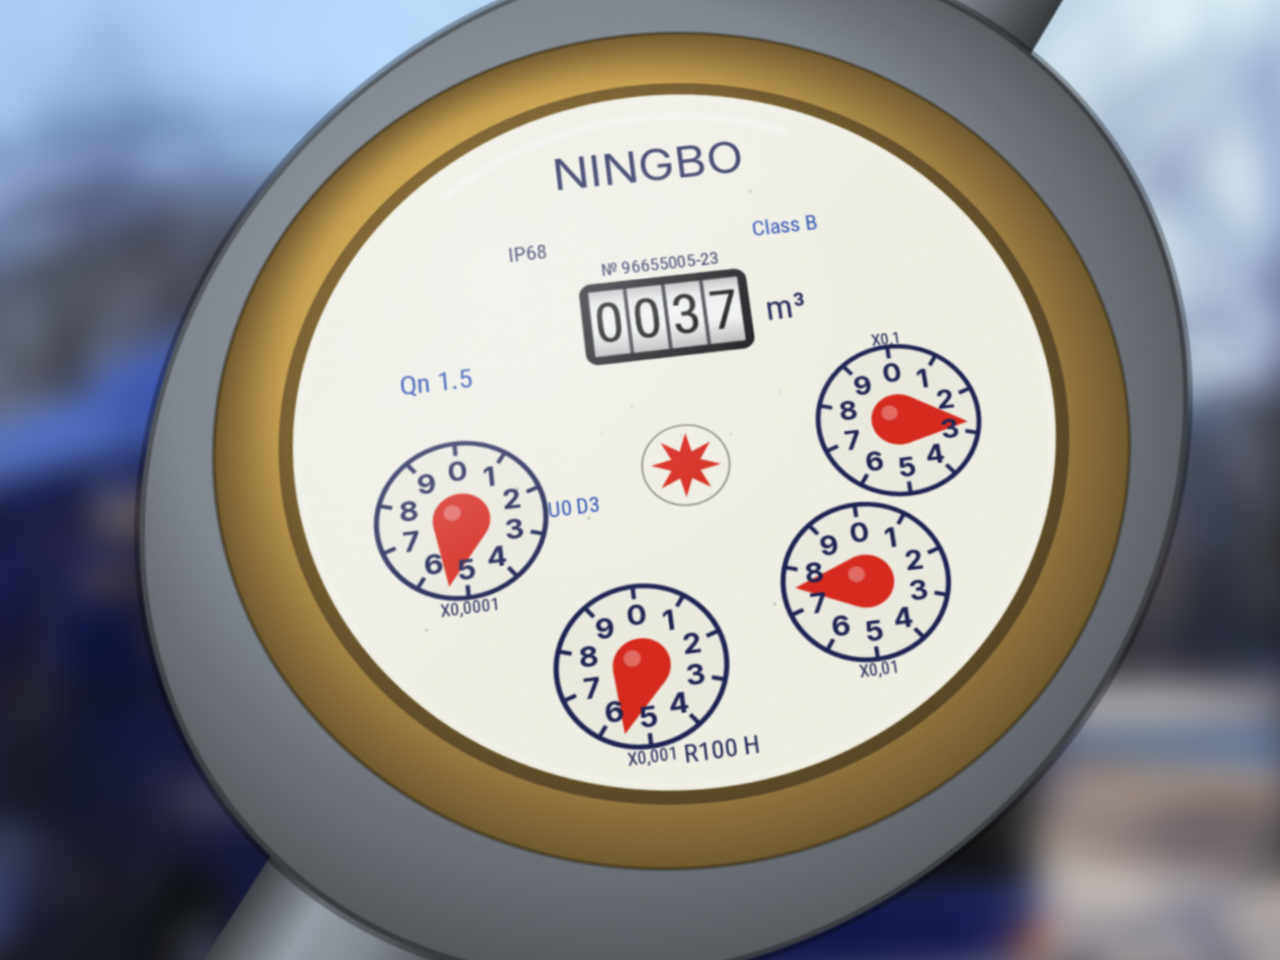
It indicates 37.2755 m³
